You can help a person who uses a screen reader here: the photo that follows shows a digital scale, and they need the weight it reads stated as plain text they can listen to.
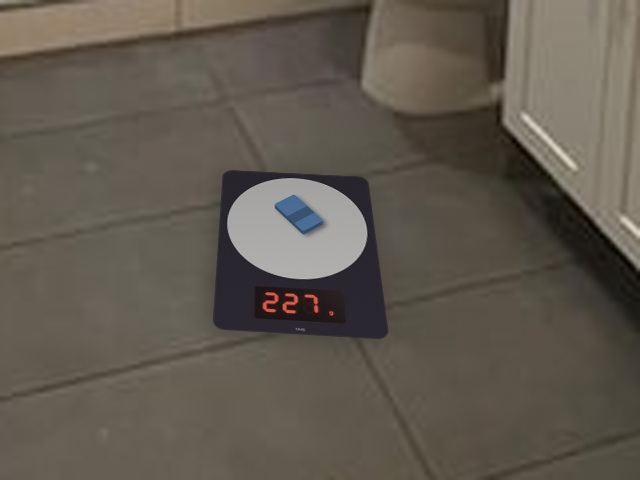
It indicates 227 g
